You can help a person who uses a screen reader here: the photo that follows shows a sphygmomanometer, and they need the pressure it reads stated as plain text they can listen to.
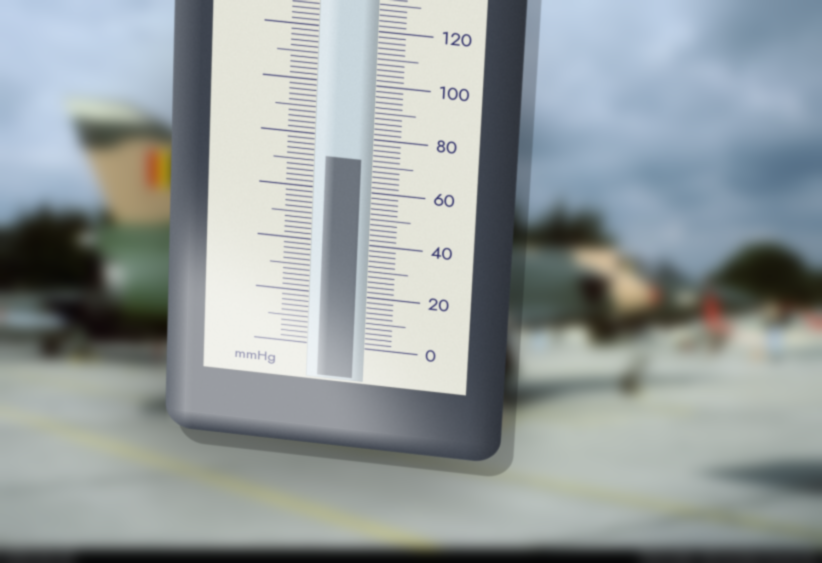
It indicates 72 mmHg
